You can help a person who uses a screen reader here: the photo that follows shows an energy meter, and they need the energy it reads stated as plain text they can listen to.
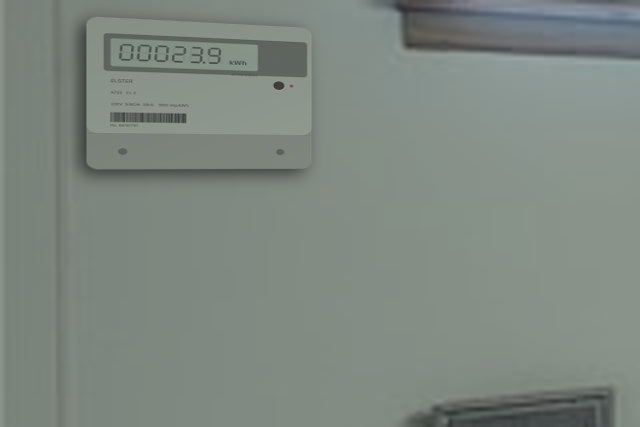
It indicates 23.9 kWh
